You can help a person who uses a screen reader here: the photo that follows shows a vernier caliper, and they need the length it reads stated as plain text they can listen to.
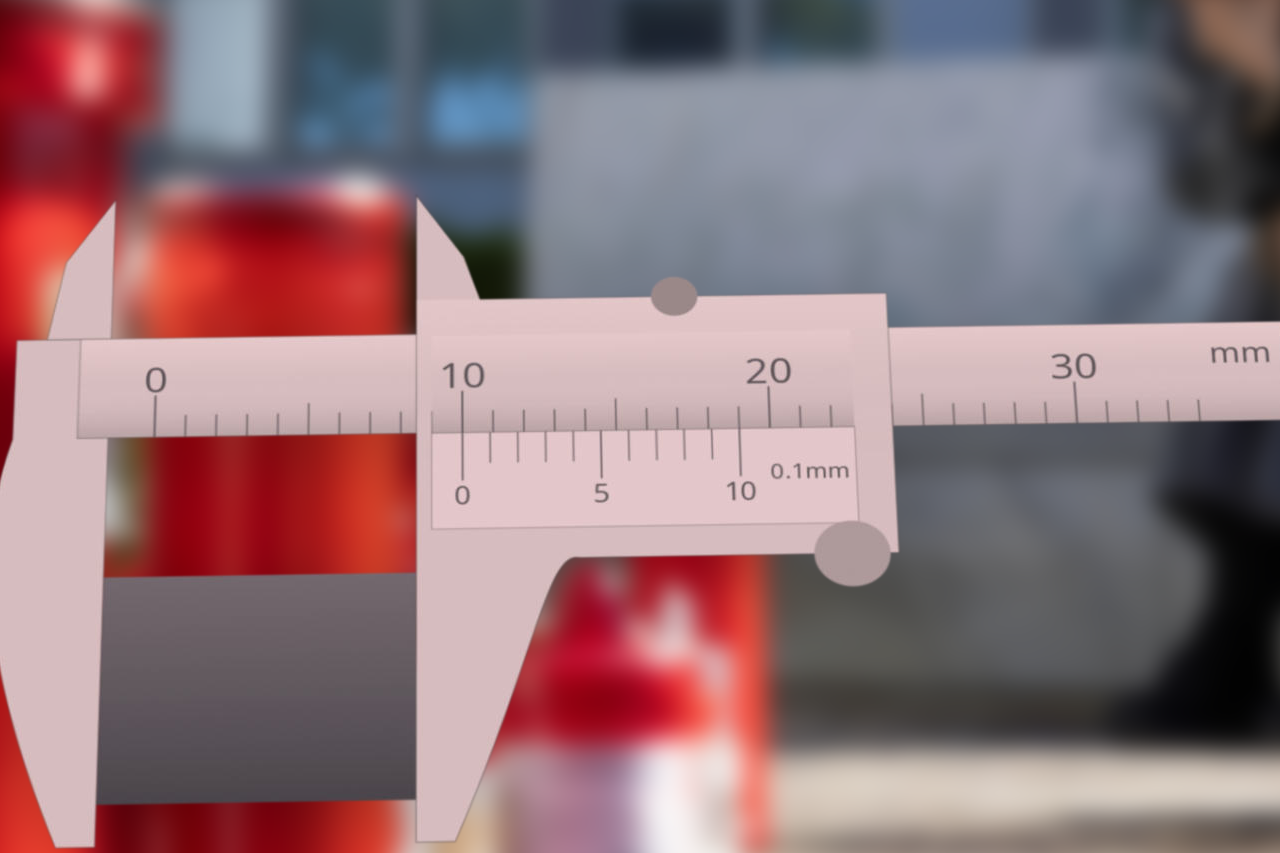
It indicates 10.0 mm
